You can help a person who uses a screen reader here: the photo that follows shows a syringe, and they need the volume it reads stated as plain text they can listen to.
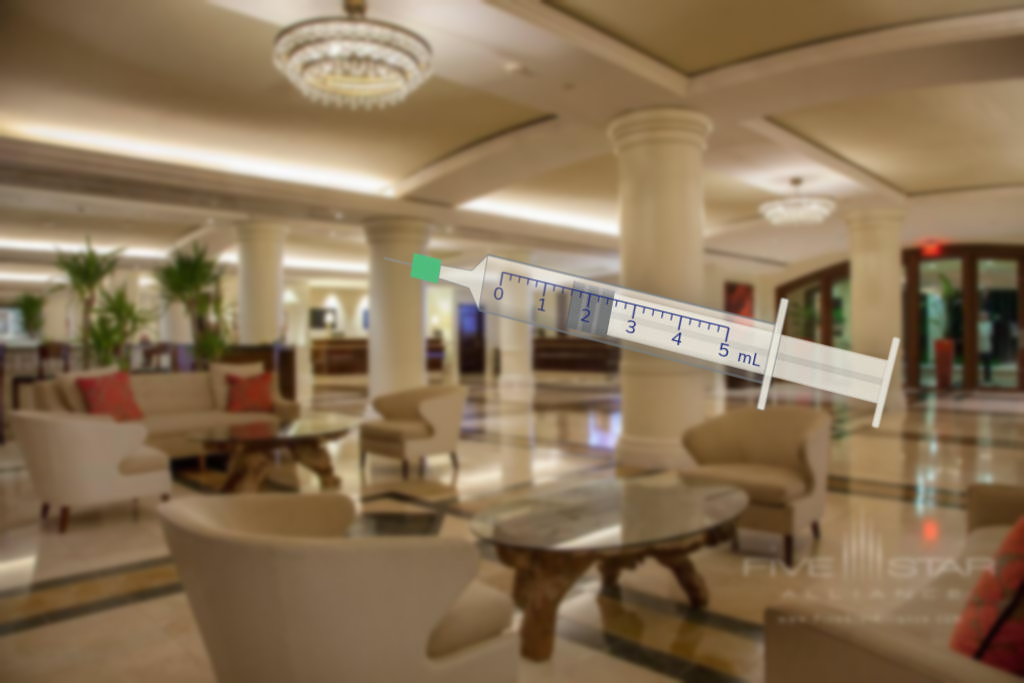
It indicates 1.6 mL
